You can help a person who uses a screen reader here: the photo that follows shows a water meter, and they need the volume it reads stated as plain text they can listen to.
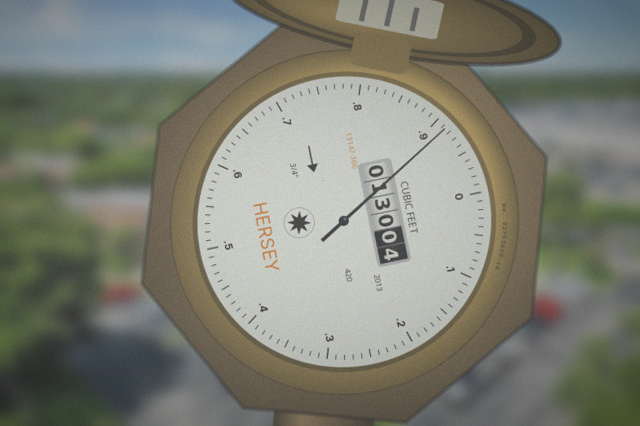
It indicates 13003.91 ft³
